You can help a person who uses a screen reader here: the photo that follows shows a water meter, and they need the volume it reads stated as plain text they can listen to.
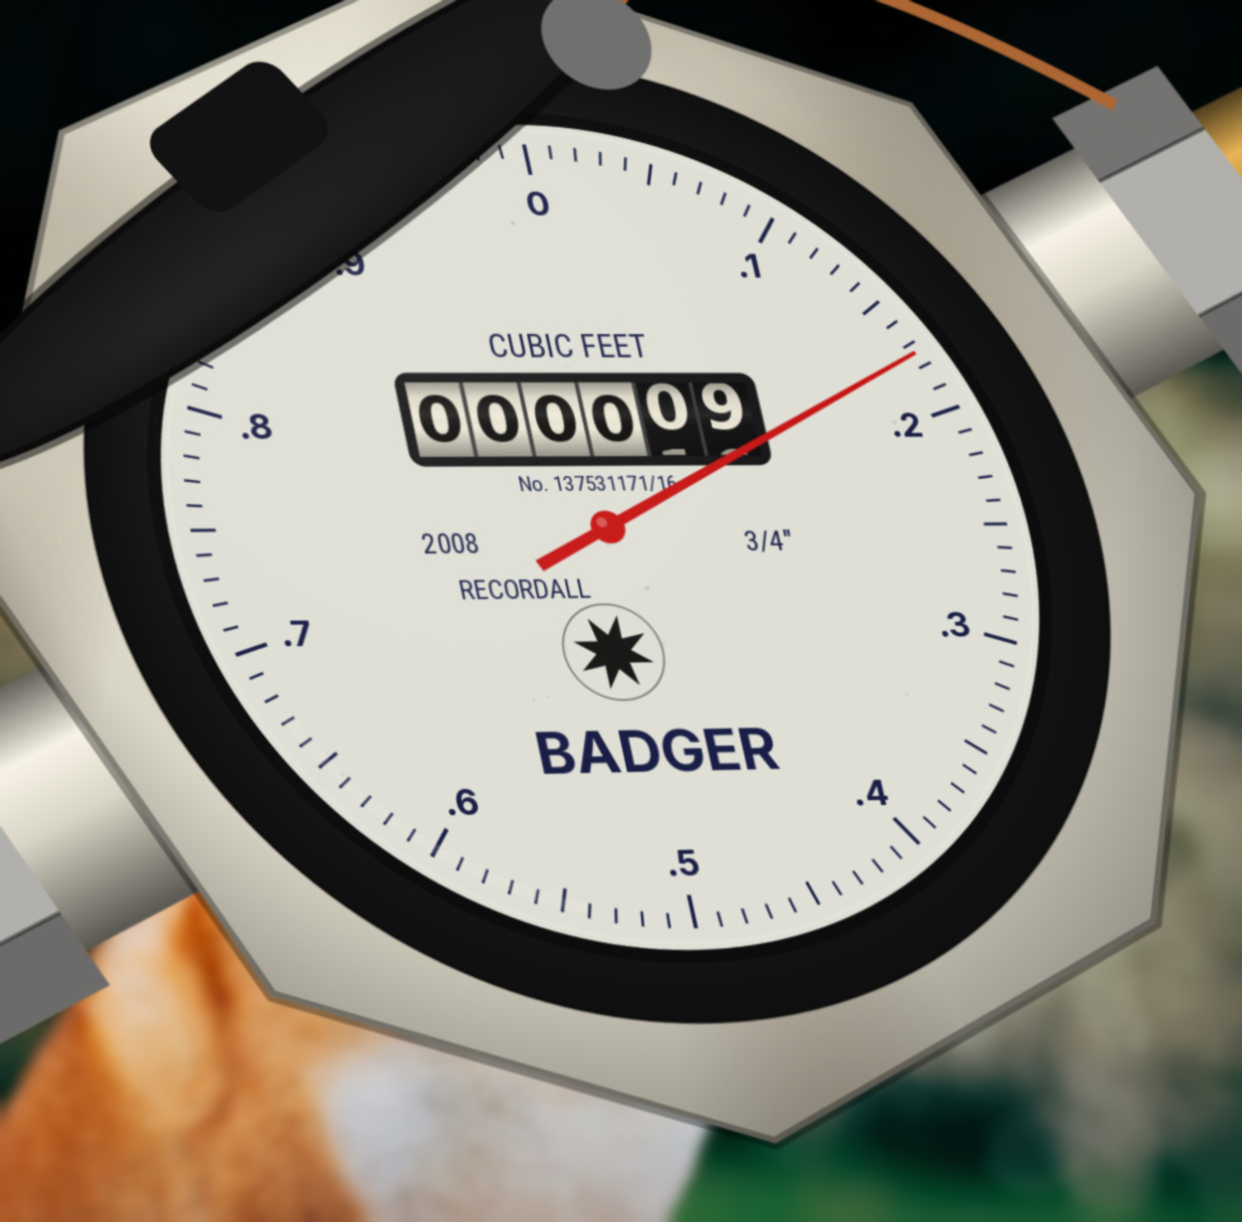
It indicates 9.17 ft³
